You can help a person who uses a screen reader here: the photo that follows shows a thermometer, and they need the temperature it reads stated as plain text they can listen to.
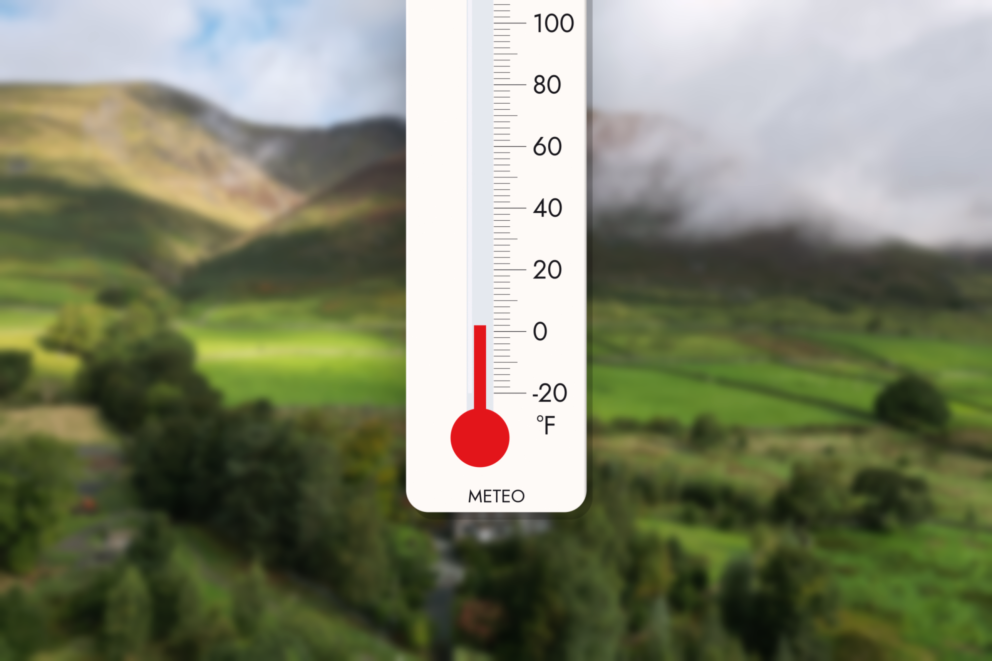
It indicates 2 °F
